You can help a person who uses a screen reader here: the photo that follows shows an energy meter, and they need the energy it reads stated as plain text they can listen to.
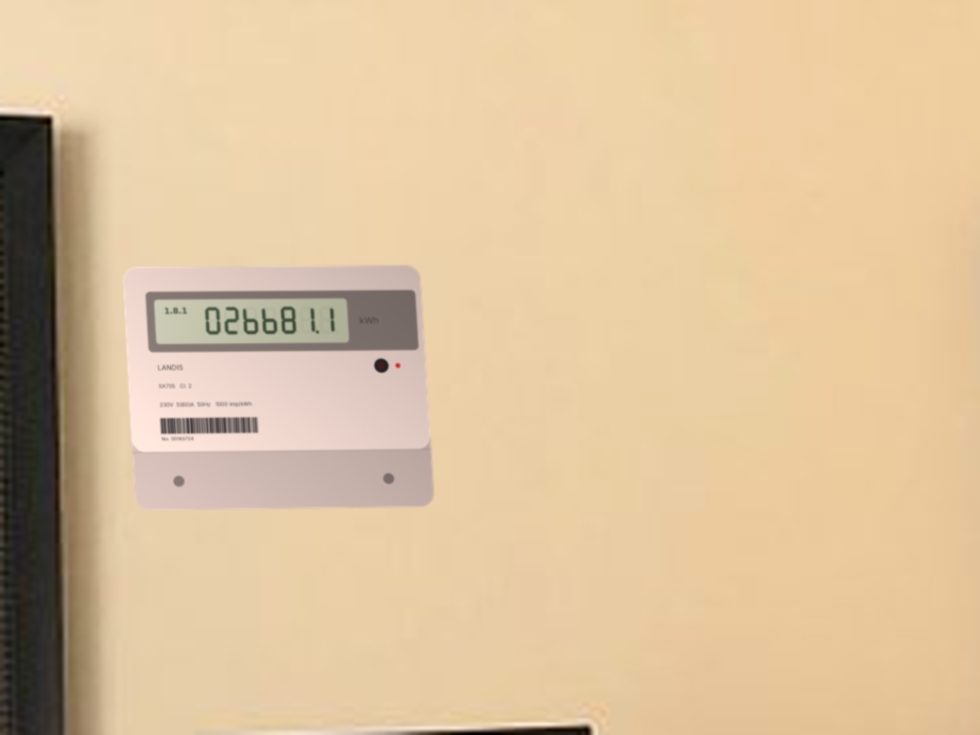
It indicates 26681.1 kWh
